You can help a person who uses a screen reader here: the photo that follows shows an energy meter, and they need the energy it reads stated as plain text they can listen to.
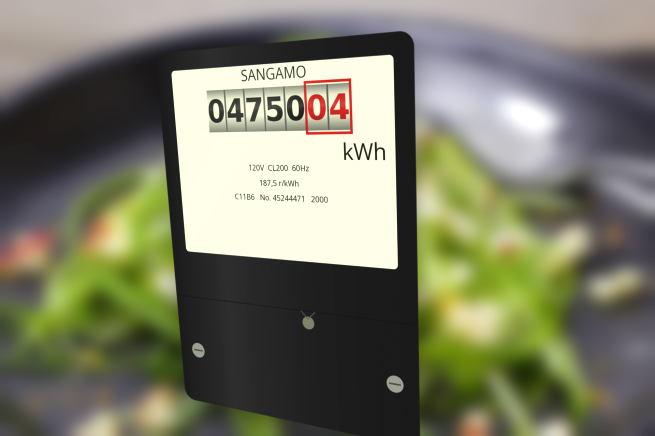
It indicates 4750.04 kWh
